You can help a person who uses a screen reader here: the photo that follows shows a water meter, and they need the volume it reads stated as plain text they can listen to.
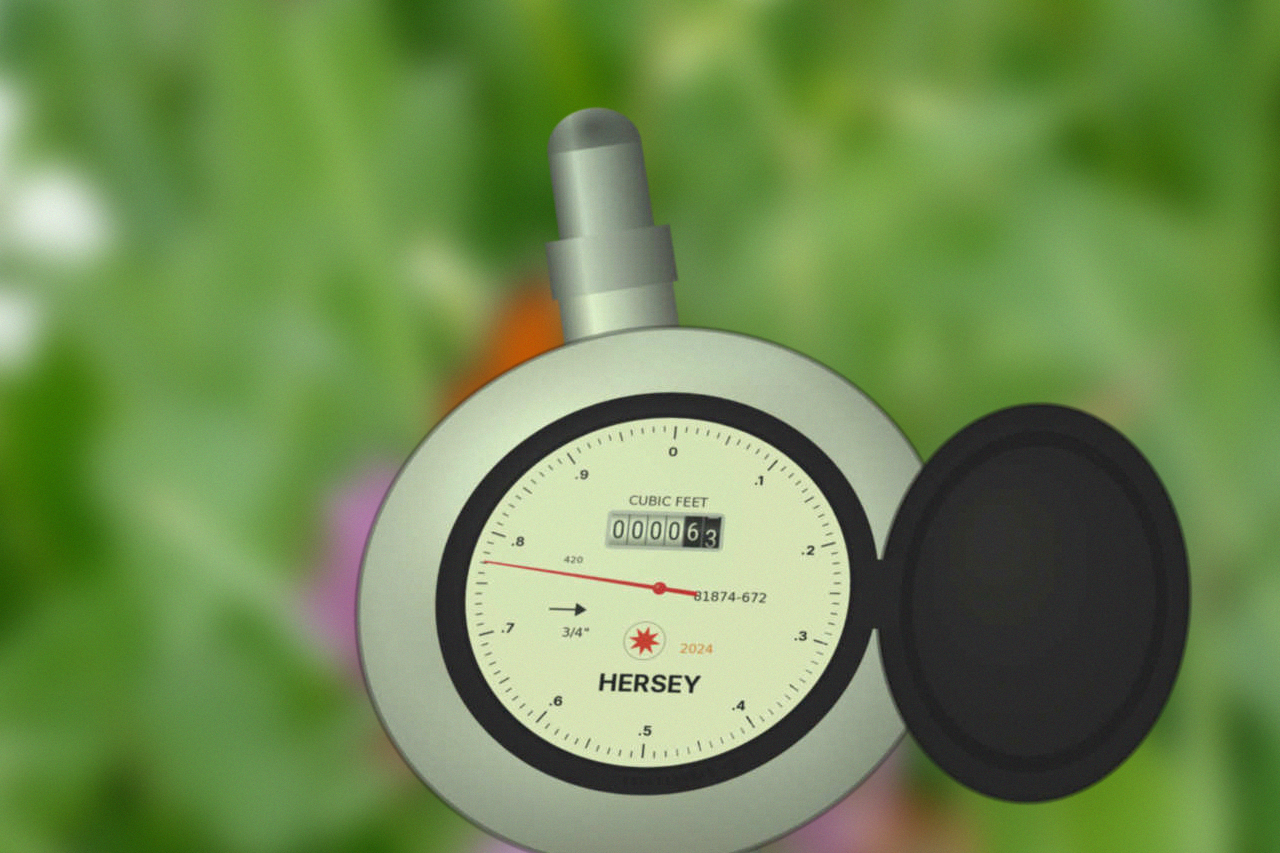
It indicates 62.77 ft³
